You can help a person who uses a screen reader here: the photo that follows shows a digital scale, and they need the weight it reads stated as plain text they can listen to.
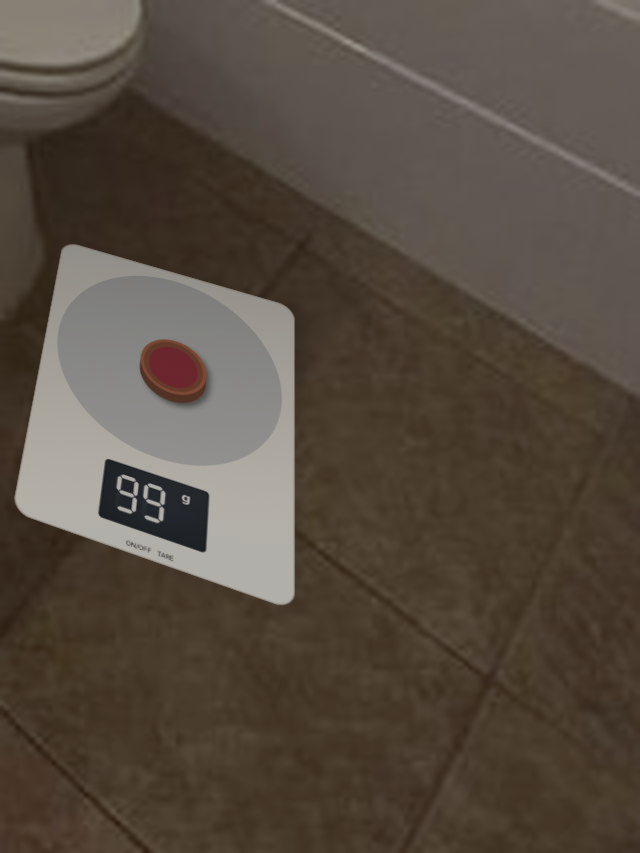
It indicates 99 g
